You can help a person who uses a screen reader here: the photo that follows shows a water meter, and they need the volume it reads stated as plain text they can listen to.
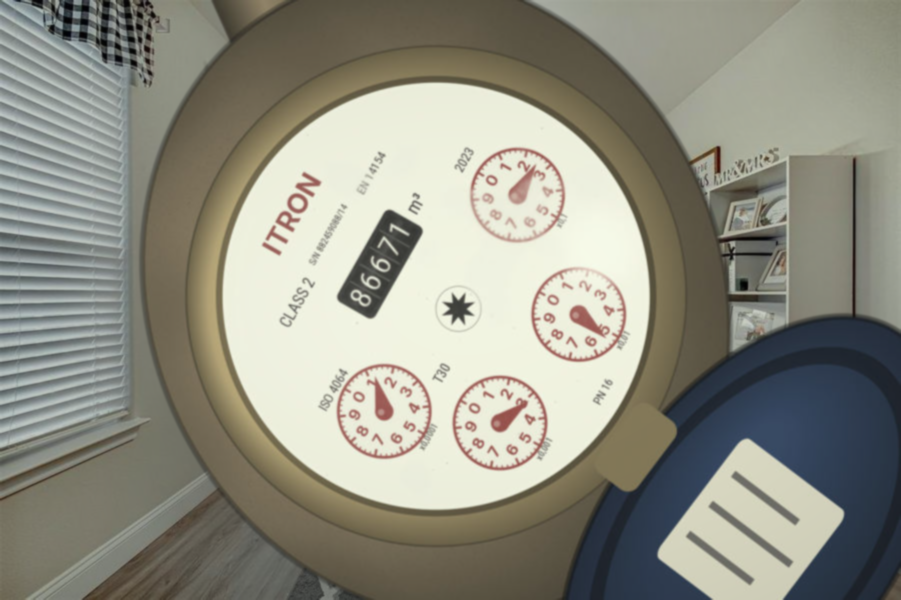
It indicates 86671.2531 m³
